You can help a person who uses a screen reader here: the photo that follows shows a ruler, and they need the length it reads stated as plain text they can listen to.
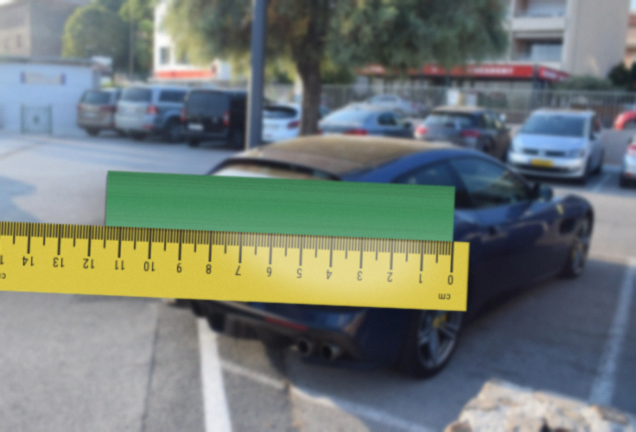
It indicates 11.5 cm
